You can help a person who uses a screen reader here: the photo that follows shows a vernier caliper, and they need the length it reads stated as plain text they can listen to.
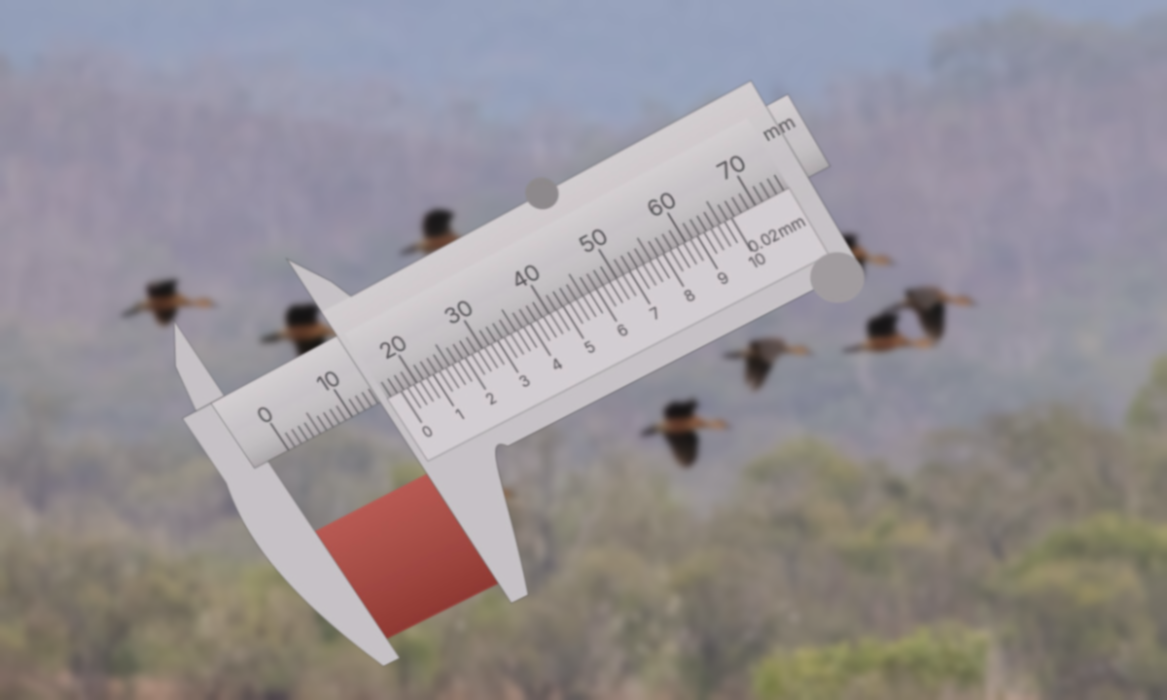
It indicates 17.6 mm
